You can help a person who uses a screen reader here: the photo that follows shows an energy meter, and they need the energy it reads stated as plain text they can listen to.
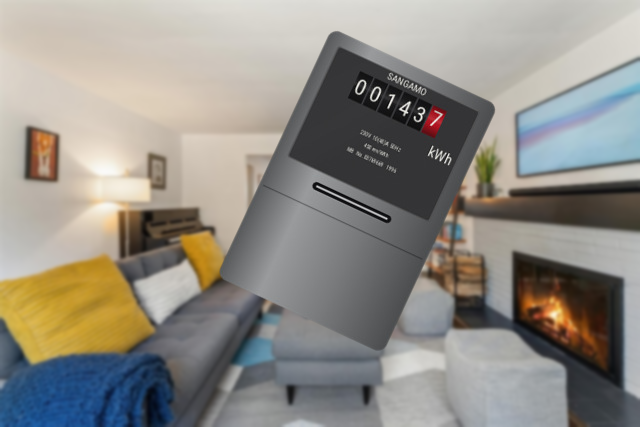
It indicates 143.7 kWh
